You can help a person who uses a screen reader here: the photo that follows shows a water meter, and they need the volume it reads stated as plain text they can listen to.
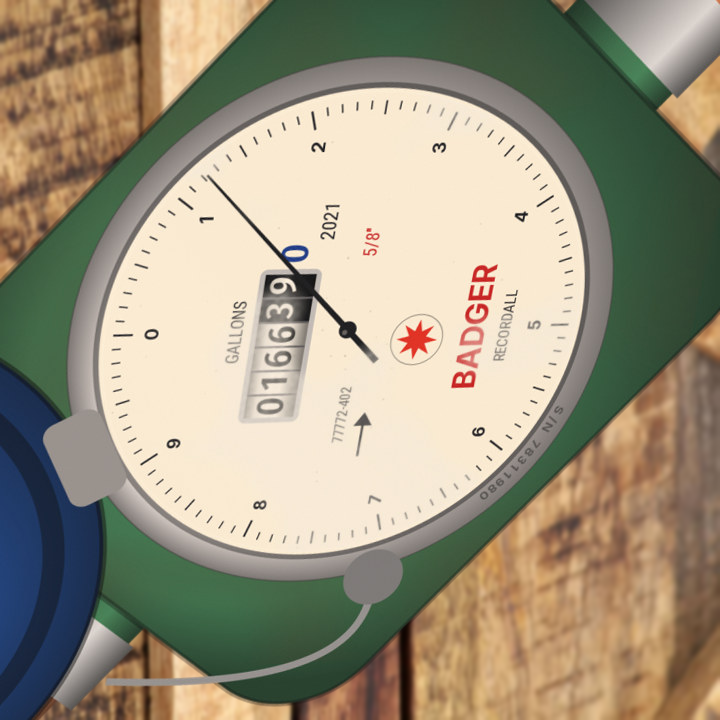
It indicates 166391.2 gal
